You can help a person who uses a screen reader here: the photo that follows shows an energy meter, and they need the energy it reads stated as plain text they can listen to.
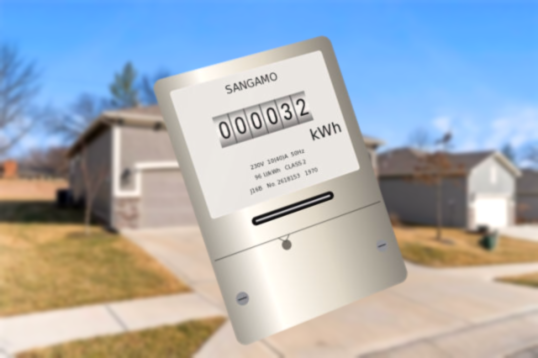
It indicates 32 kWh
